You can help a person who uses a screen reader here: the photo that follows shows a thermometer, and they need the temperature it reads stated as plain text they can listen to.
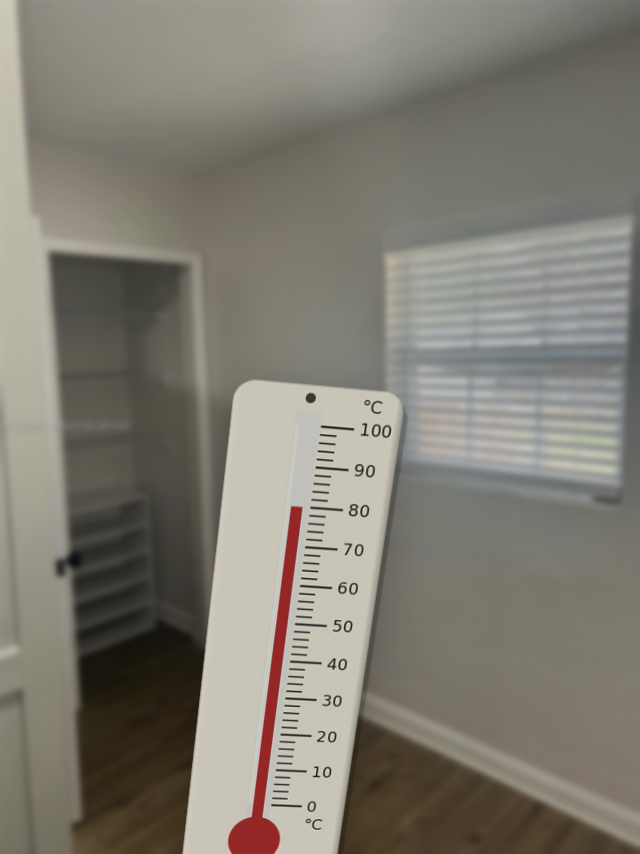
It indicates 80 °C
